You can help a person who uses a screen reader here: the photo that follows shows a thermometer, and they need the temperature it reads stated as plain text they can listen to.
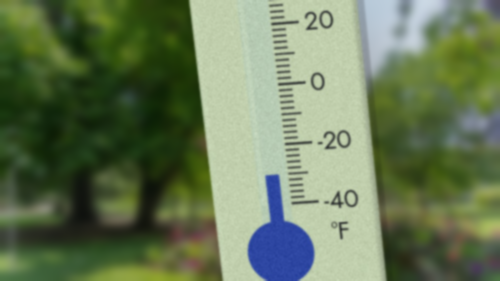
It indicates -30 °F
